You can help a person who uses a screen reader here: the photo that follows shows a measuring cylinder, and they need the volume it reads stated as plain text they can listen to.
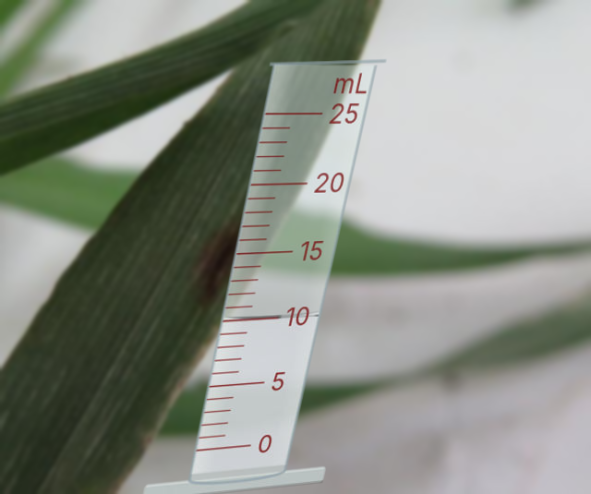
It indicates 10 mL
